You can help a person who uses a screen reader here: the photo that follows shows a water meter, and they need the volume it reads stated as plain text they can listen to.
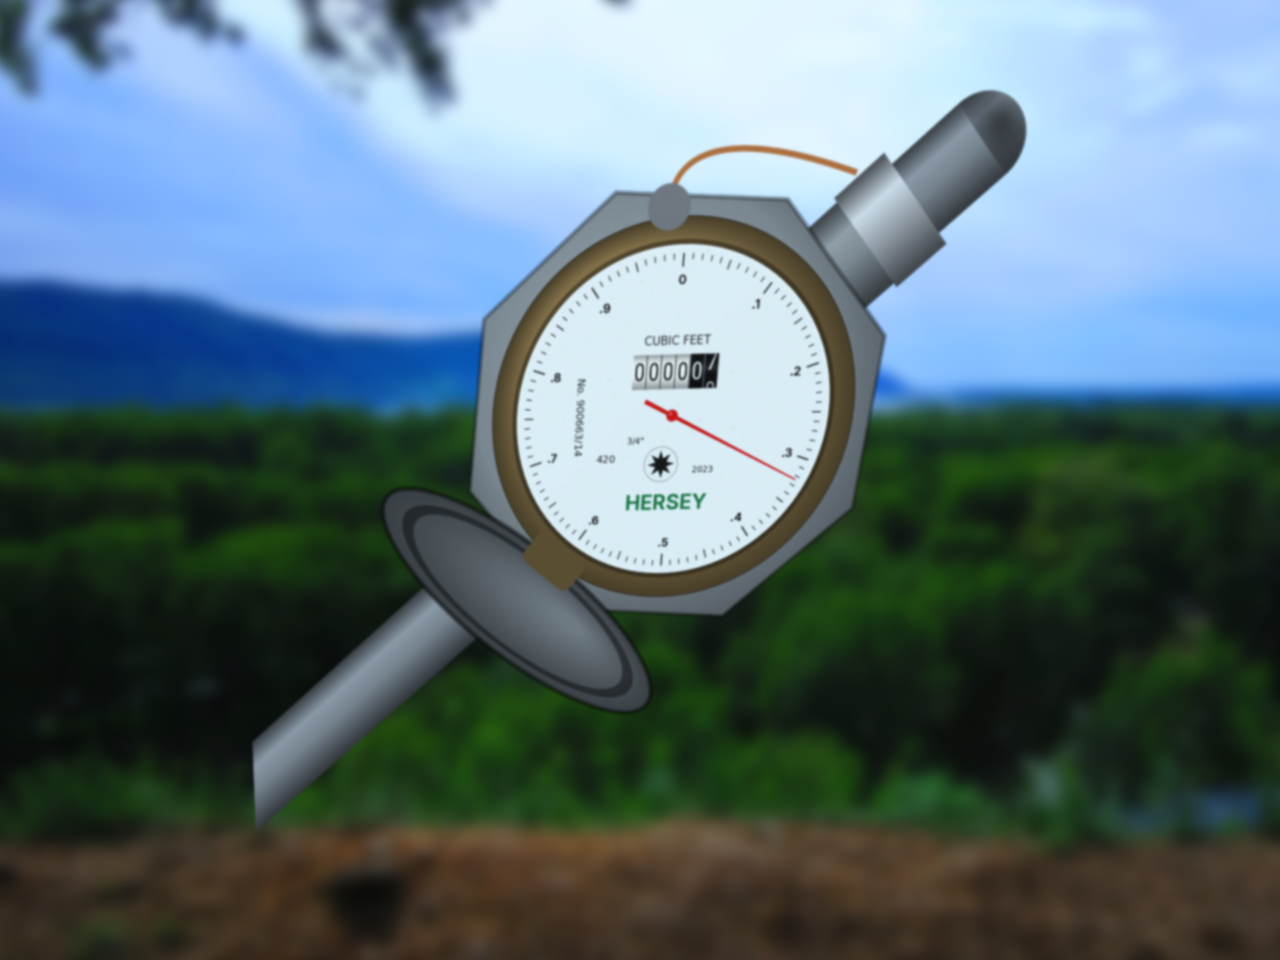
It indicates 7.32 ft³
